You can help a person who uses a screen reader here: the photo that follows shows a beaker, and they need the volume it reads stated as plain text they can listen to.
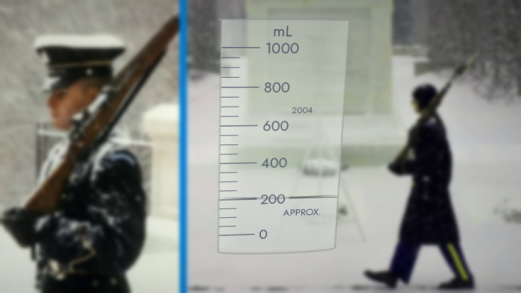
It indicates 200 mL
